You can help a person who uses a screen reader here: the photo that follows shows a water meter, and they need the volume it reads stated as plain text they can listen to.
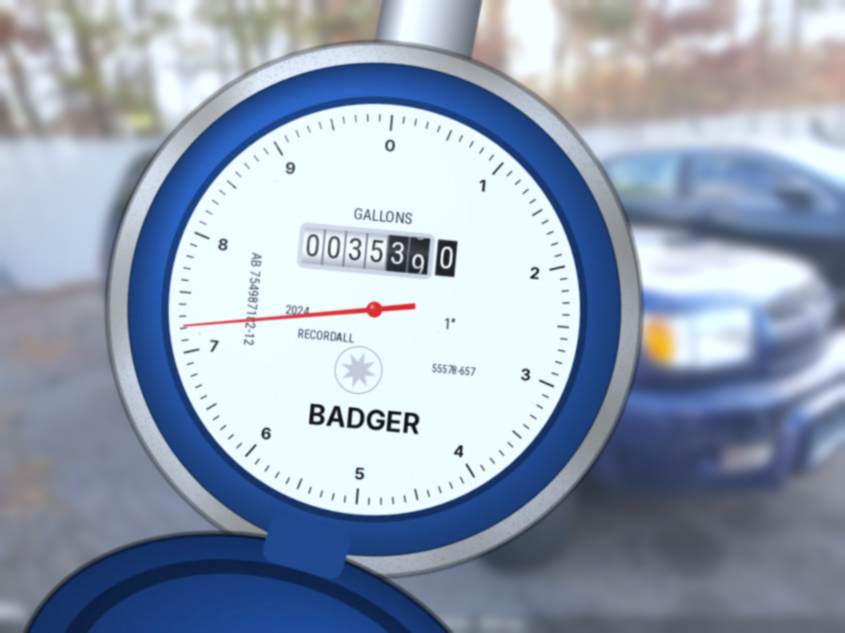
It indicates 35387.2 gal
